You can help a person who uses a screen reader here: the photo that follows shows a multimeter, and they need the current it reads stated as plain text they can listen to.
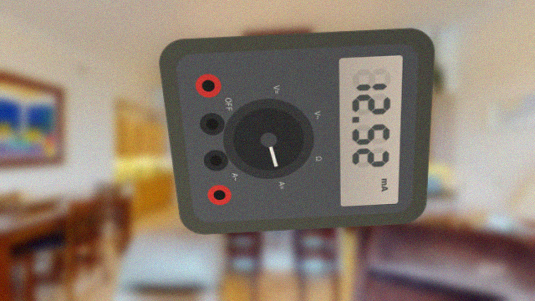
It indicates 12.52 mA
